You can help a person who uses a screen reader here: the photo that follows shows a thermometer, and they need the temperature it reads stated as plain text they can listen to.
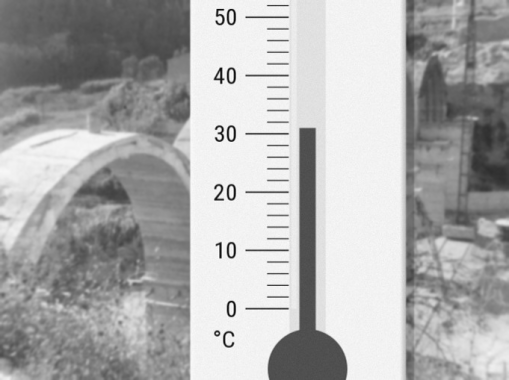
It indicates 31 °C
